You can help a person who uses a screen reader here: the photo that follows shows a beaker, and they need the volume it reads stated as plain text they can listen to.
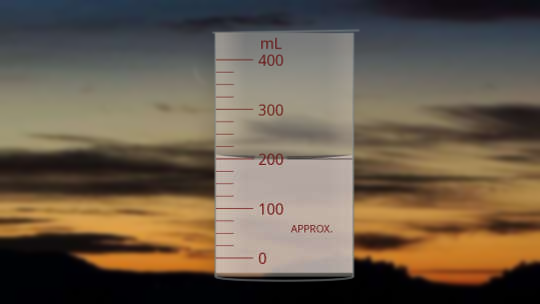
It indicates 200 mL
